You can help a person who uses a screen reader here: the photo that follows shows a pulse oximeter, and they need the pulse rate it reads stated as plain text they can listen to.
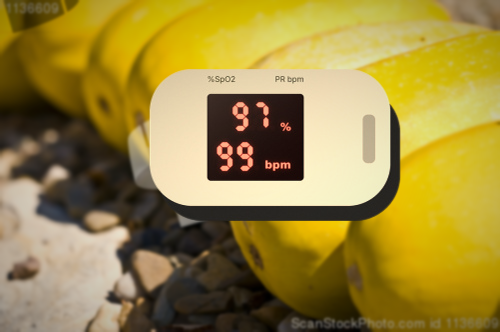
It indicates 99 bpm
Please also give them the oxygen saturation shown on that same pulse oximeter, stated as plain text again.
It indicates 97 %
